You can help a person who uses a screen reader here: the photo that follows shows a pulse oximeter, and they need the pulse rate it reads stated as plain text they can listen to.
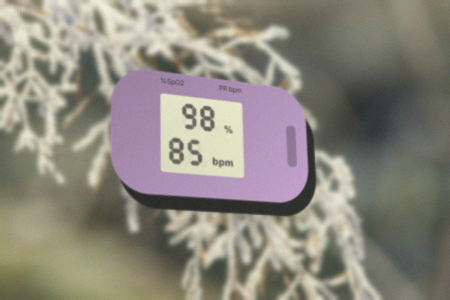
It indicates 85 bpm
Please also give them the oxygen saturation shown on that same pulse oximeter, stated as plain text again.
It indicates 98 %
